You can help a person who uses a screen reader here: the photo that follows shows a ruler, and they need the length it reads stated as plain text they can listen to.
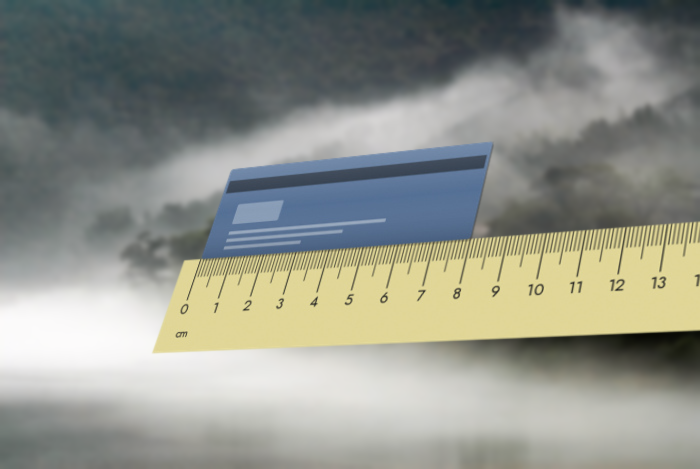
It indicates 8 cm
